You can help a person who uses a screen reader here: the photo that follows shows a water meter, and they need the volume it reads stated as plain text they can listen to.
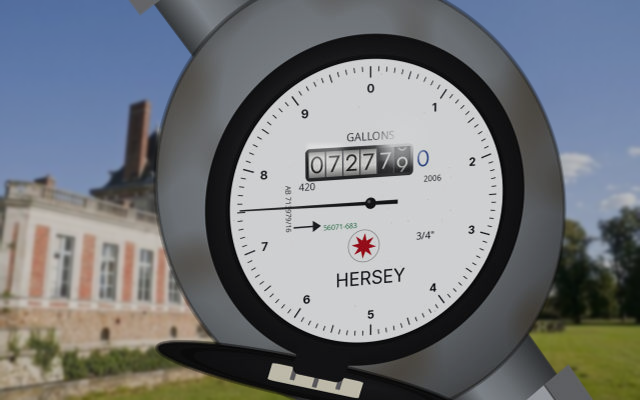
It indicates 727787.5 gal
